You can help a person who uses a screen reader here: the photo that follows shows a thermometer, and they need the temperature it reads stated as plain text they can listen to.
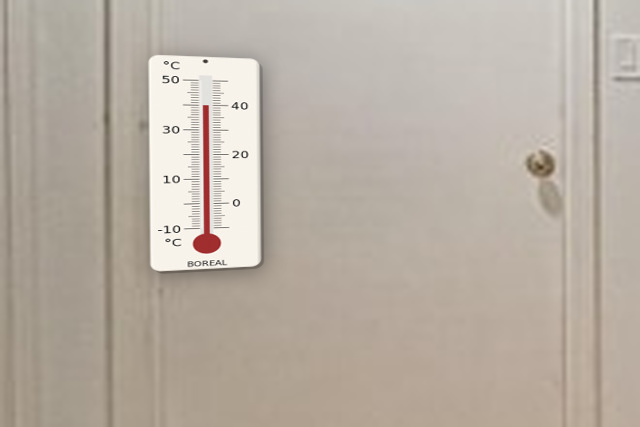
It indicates 40 °C
